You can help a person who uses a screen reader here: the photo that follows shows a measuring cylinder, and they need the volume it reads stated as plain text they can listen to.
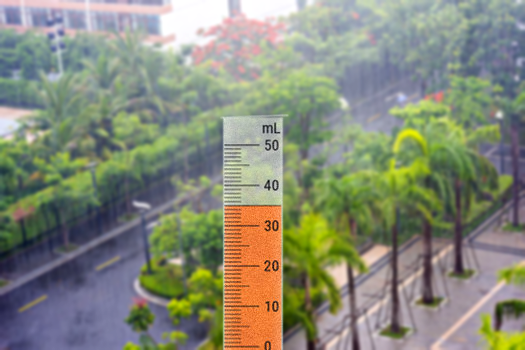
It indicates 35 mL
